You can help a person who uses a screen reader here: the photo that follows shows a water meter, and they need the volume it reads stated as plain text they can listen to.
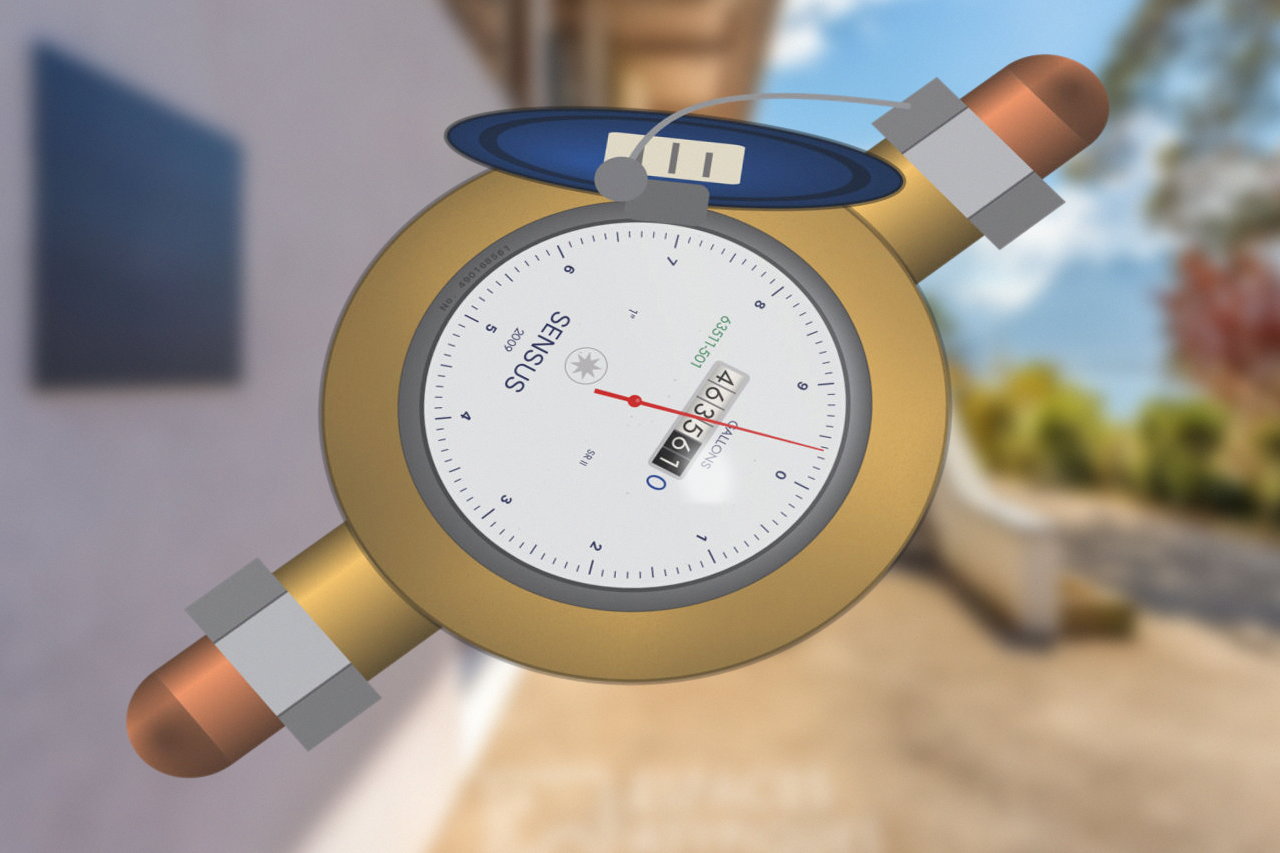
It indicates 4635609.6 gal
